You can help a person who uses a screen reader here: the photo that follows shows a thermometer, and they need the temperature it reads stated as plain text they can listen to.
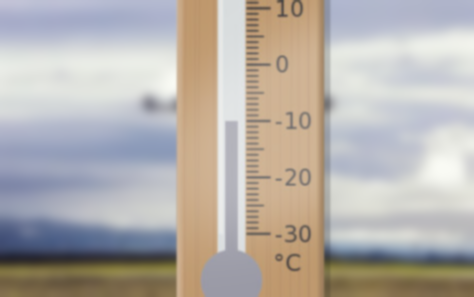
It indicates -10 °C
